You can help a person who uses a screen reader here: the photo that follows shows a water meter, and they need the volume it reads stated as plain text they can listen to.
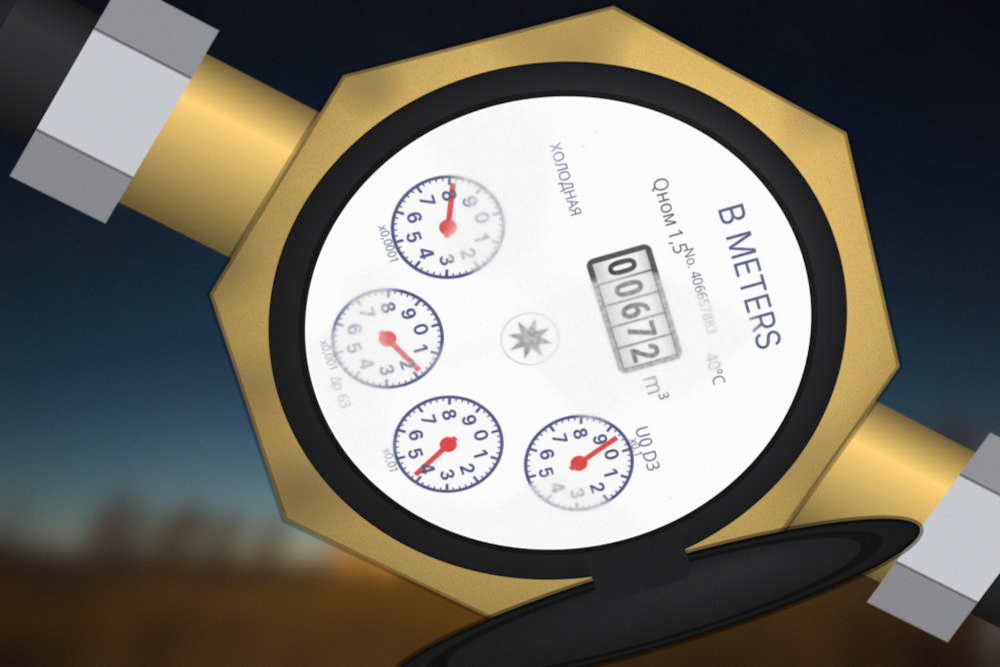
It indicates 671.9418 m³
